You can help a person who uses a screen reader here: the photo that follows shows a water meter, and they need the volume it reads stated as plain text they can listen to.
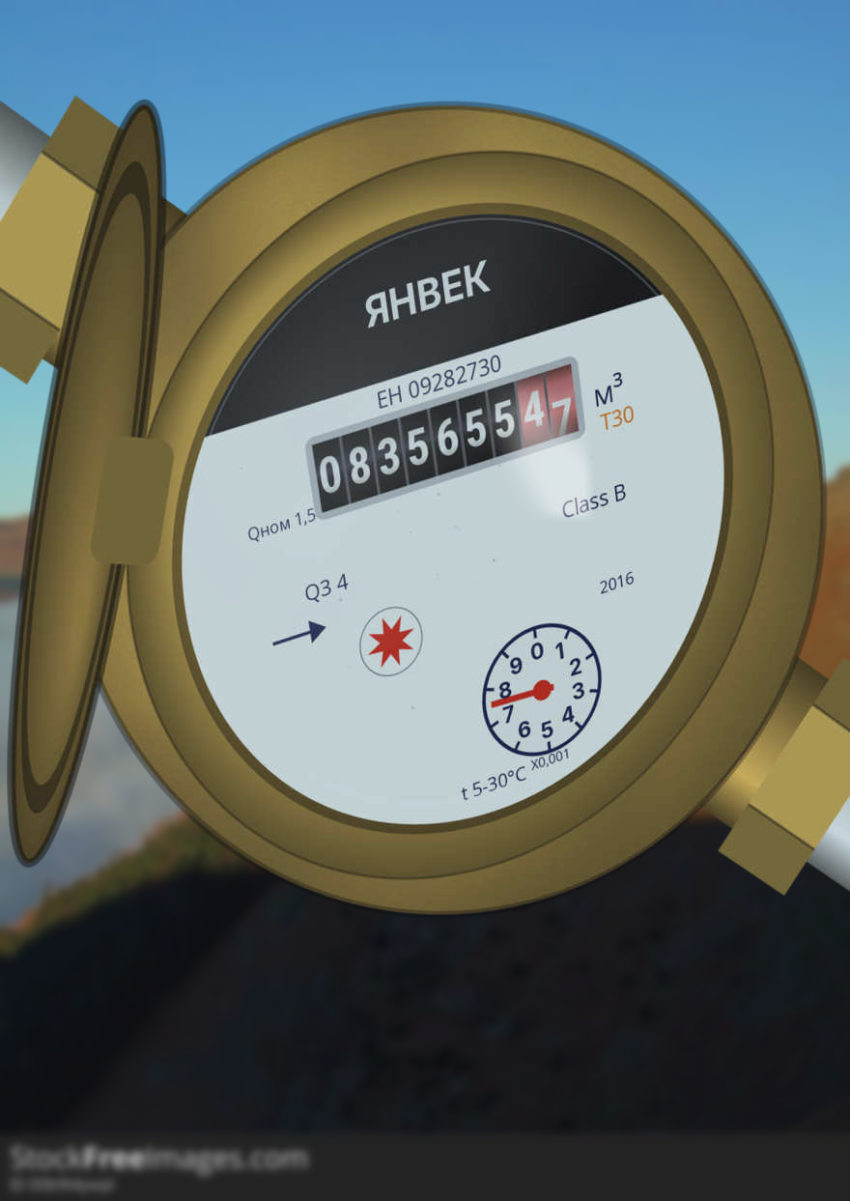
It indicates 835655.467 m³
